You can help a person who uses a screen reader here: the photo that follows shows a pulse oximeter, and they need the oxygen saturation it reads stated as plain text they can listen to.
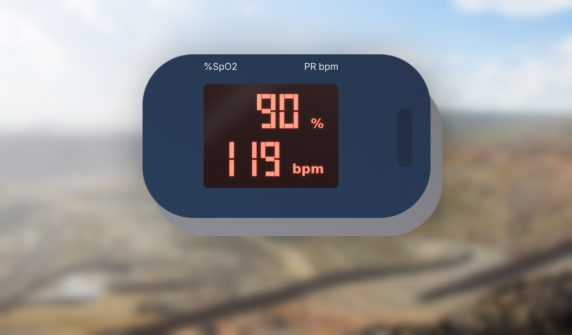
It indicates 90 %
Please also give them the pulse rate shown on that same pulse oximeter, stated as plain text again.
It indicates 119 bpm
